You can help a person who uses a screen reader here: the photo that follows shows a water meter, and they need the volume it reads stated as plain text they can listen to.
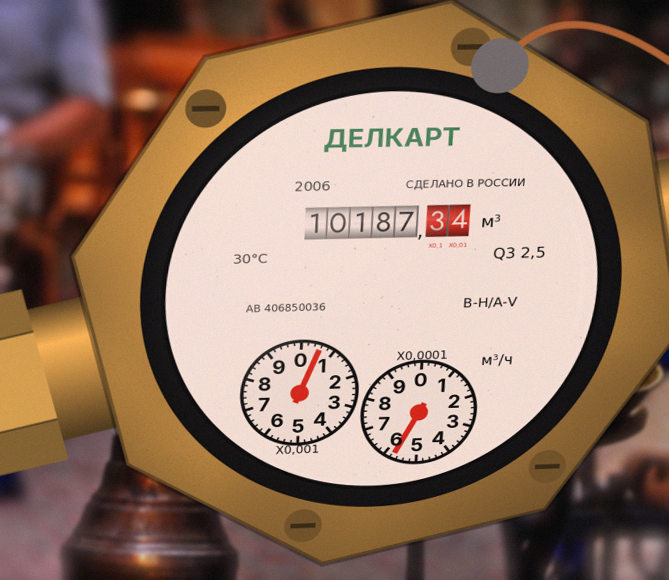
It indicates 10187.3405 m³
